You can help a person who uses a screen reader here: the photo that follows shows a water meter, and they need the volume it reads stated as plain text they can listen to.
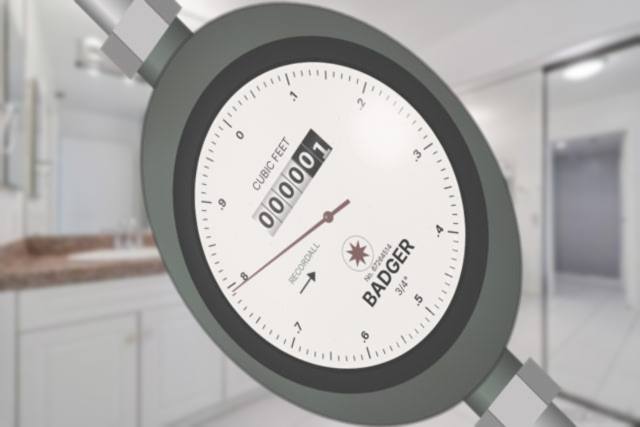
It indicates 0.79 ft³
